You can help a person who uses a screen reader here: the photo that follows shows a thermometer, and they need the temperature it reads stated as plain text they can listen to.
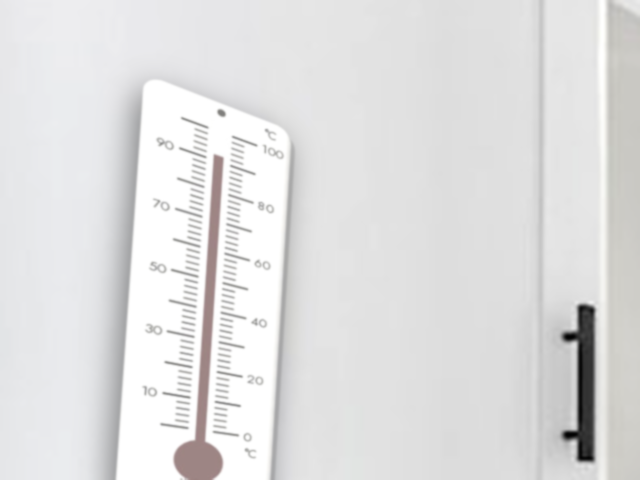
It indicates 92 °C
